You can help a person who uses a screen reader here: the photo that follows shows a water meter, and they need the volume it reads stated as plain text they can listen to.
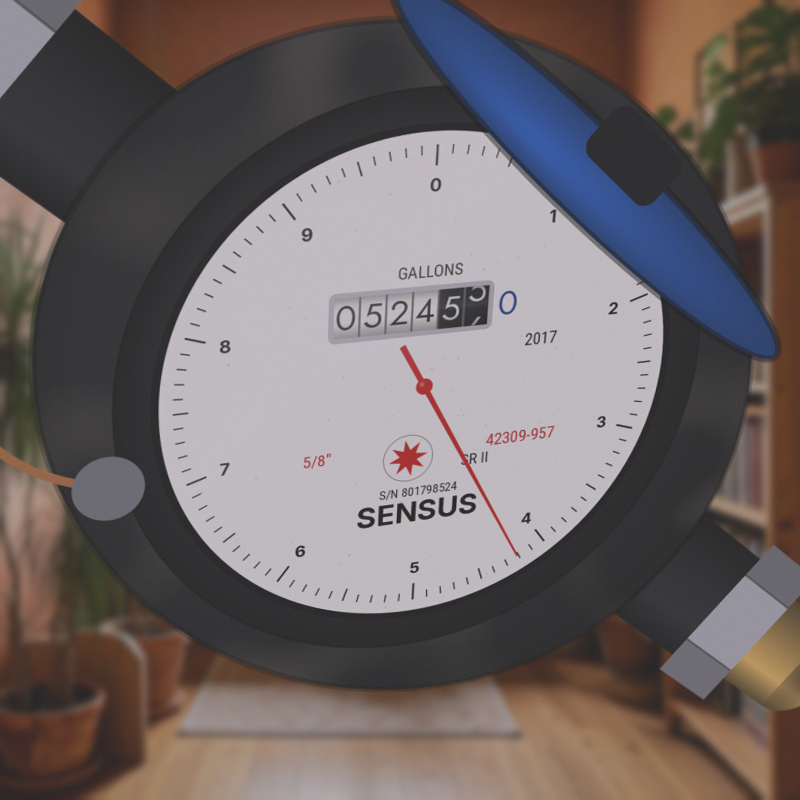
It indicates 524554.2 gal
